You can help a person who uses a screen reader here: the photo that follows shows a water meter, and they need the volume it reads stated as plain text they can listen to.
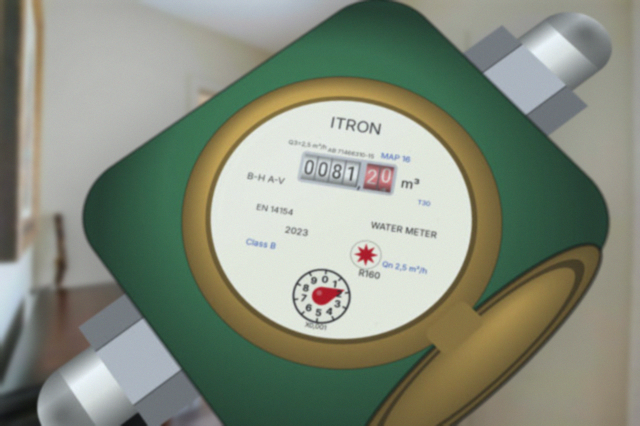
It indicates 81.201 m³
